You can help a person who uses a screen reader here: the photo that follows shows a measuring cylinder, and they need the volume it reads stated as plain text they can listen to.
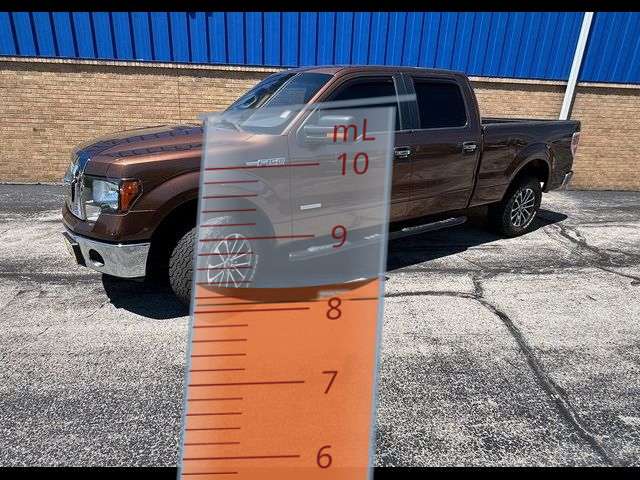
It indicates 8.1 mL
